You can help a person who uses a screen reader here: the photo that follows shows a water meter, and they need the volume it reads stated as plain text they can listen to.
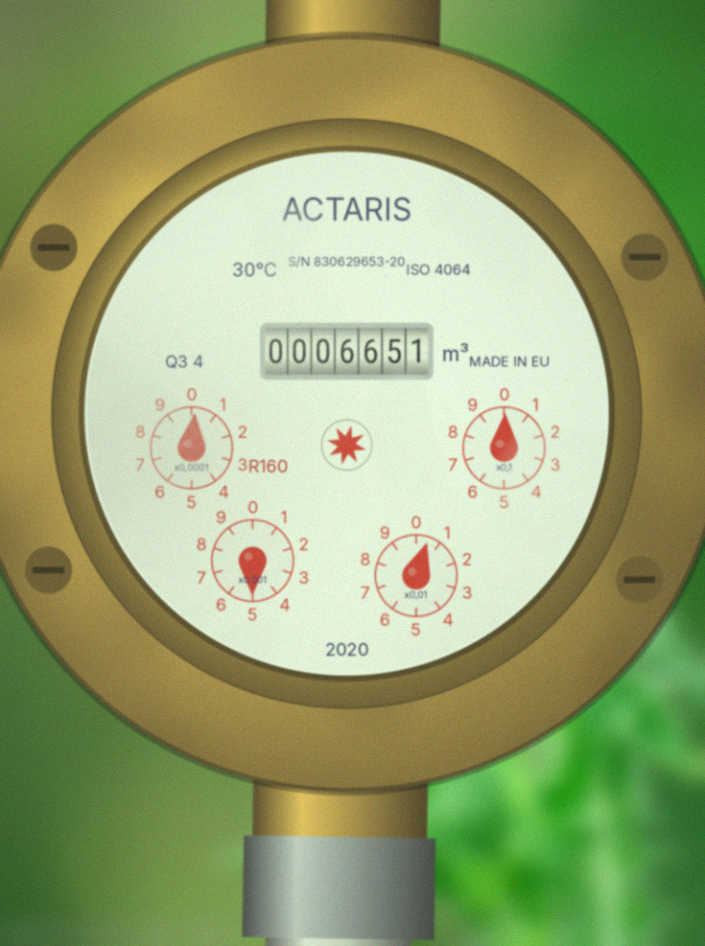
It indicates 6651.0050 m³
